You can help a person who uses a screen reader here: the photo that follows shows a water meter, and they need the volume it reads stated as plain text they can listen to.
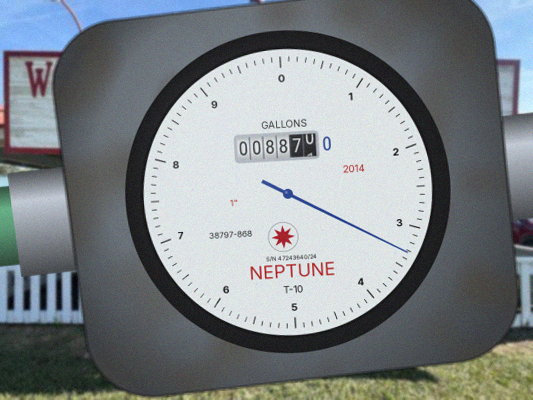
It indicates 88703.3 gal
